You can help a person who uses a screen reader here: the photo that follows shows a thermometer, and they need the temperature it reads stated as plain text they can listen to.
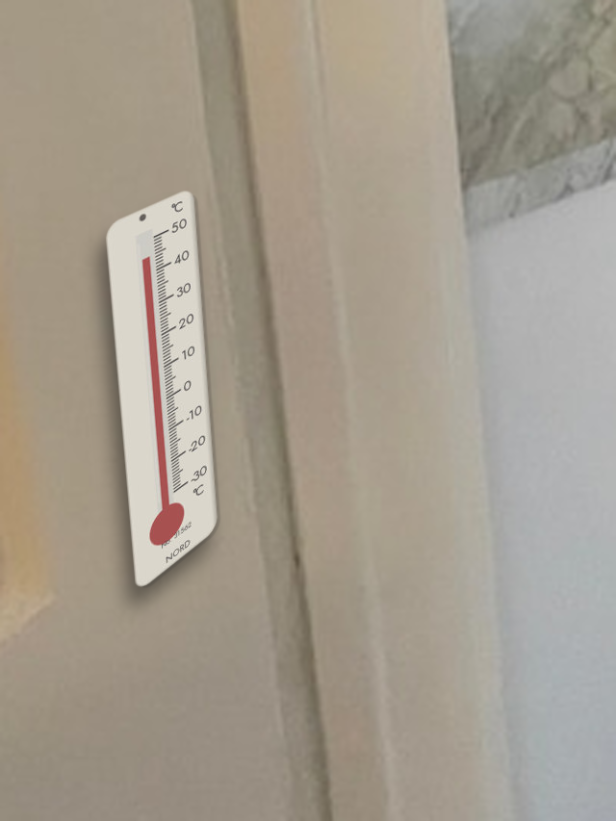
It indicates 45 °C
